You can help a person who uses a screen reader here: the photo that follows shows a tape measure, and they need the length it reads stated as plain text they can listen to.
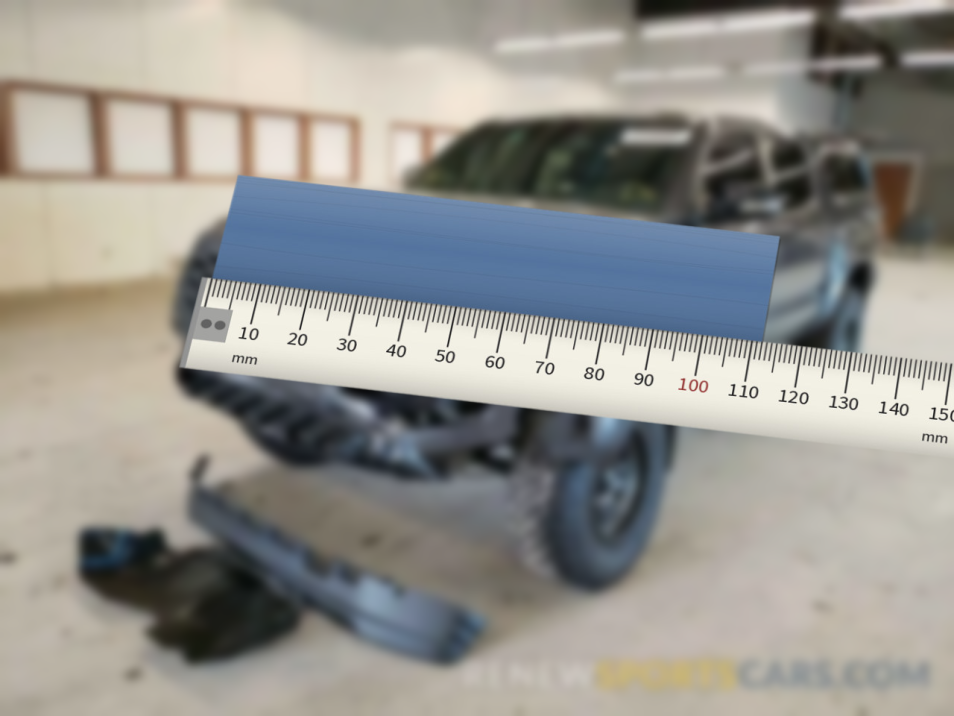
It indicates 112 mm
